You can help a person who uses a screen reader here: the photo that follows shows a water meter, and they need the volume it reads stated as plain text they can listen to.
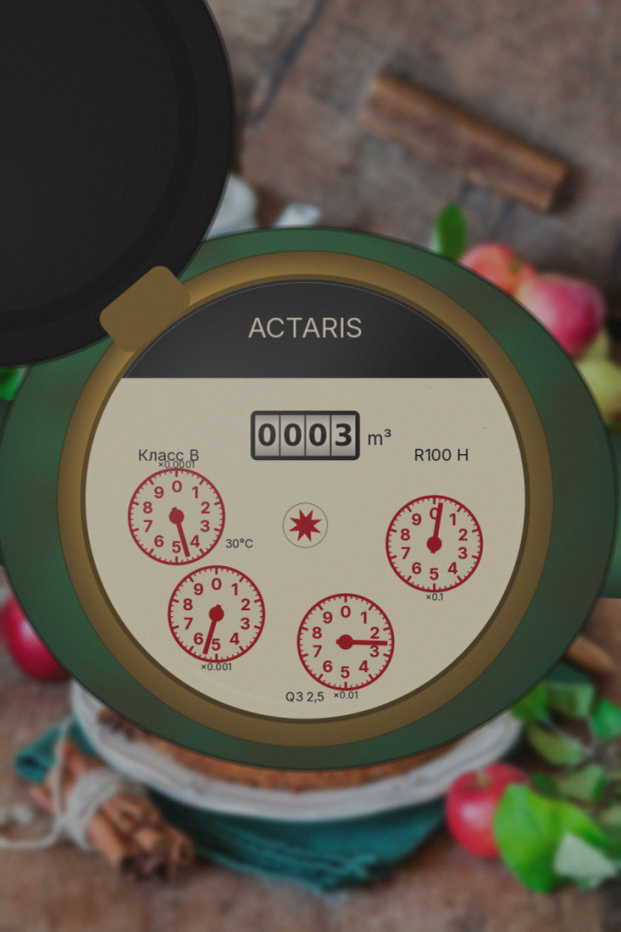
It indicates 3.0254 m³
